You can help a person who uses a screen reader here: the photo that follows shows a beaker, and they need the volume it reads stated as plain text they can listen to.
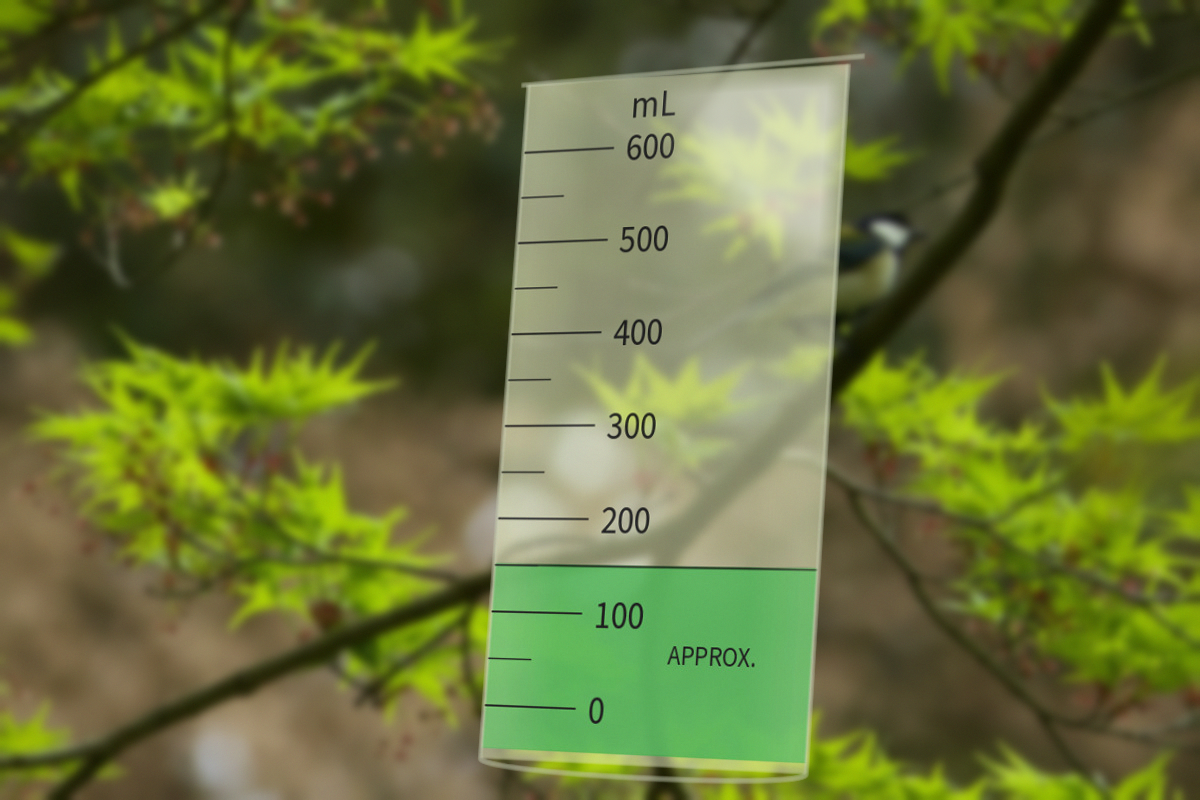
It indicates 150 mL
